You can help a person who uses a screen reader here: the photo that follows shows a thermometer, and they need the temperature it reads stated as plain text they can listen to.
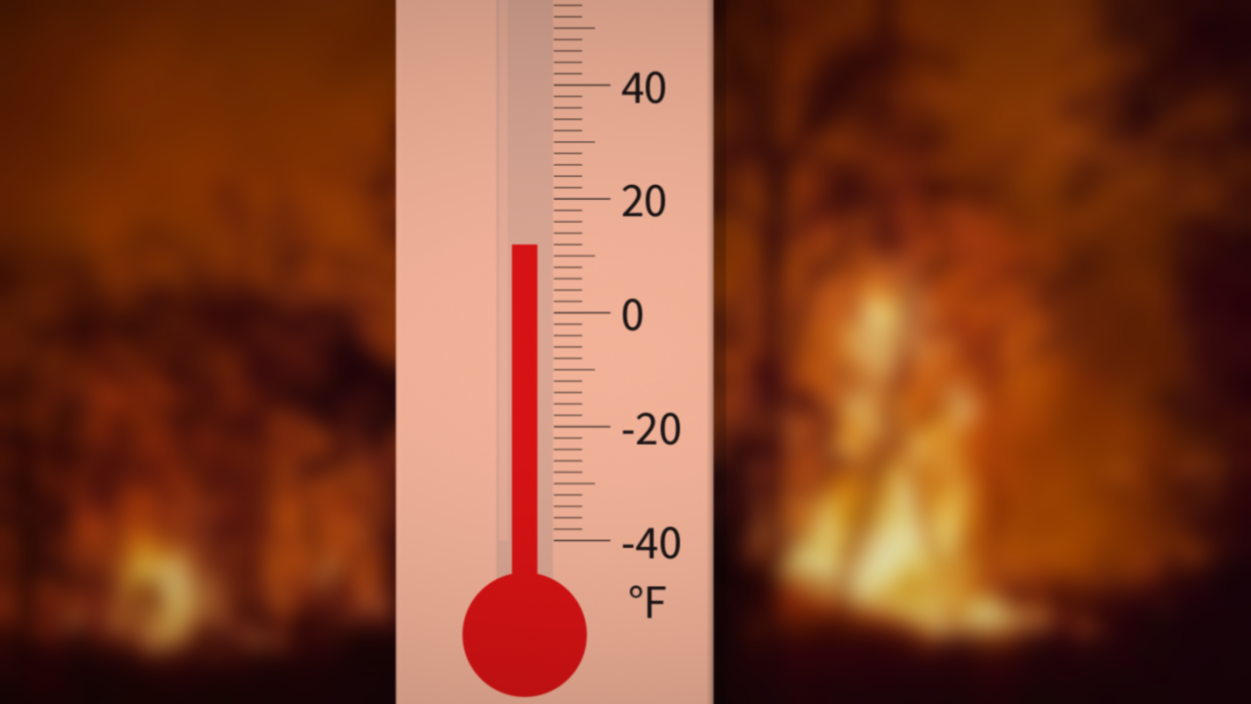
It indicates 12 °F
